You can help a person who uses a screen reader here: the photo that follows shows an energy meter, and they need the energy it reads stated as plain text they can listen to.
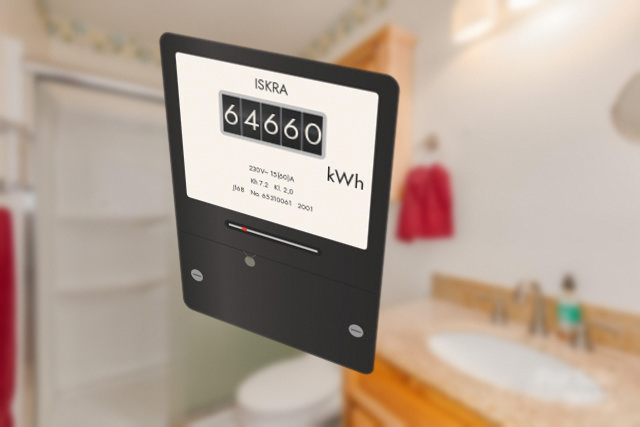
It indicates 64660 kWh
